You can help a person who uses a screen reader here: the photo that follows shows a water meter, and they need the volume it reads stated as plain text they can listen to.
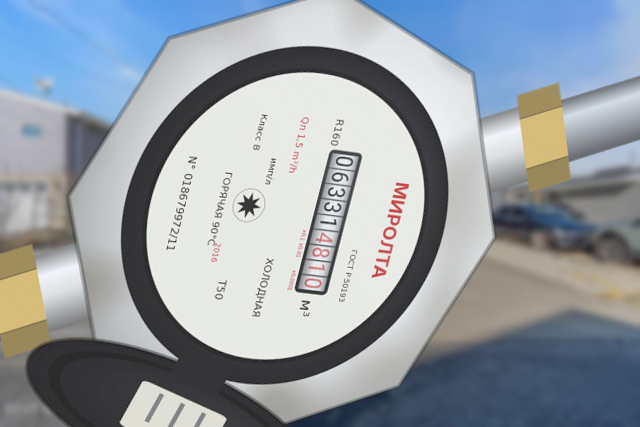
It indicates 6331.4810 m³
